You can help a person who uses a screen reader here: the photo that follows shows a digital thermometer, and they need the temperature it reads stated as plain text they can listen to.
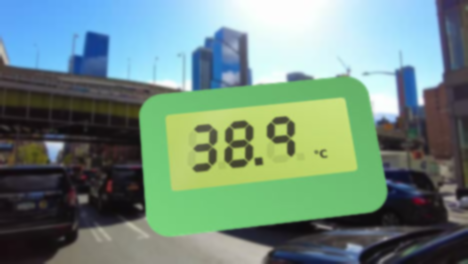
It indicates 38.9 °C
